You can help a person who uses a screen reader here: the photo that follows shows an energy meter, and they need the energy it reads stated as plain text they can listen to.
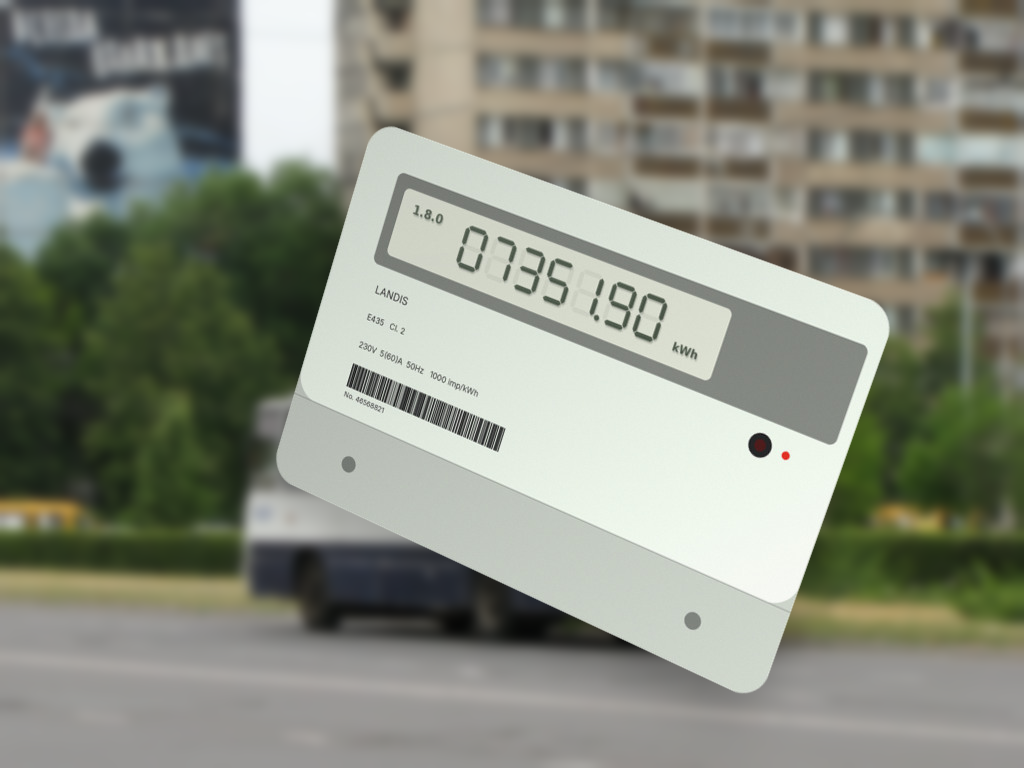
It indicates 7351.90 kWh
